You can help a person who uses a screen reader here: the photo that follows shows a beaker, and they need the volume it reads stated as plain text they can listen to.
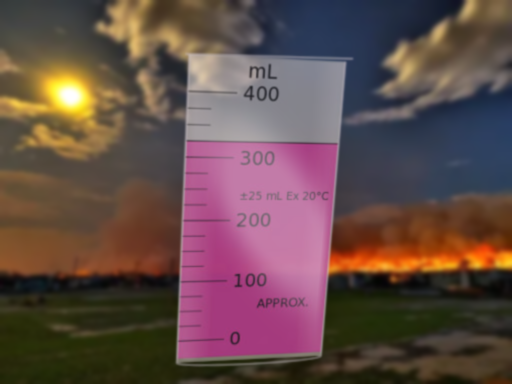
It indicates 325 mL
